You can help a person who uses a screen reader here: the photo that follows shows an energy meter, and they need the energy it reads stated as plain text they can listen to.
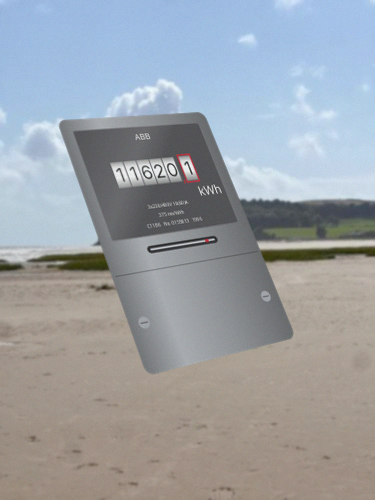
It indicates 11620.1 kWh
